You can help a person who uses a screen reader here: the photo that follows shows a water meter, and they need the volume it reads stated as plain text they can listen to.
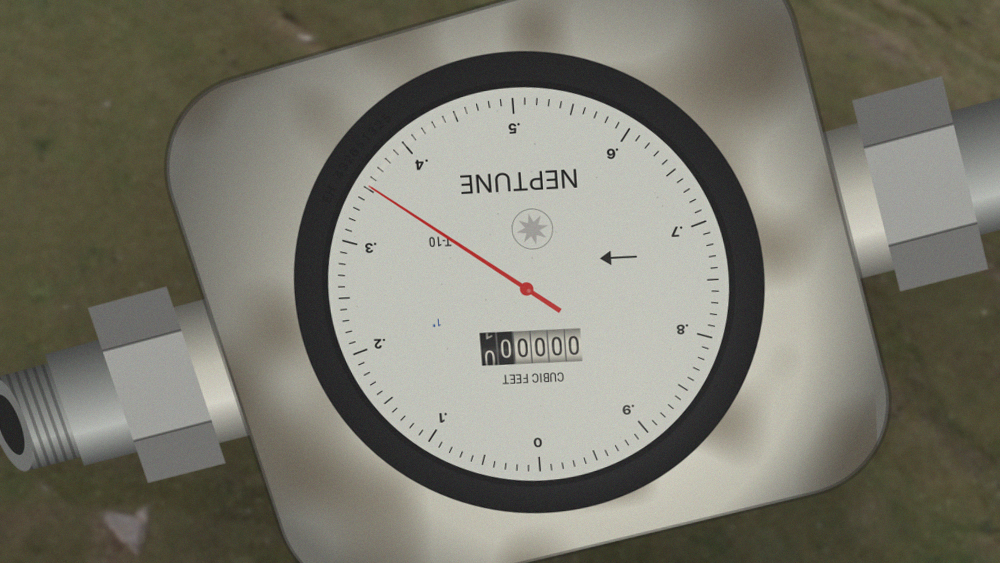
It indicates 0.35 ft³
